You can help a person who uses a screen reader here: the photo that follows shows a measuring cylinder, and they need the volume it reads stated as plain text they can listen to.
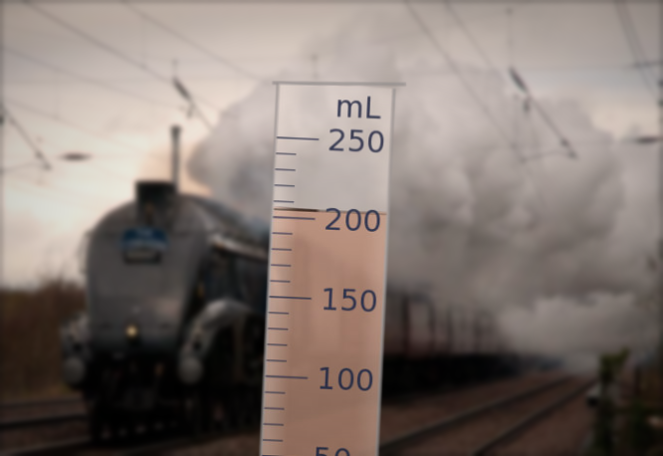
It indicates 205 mL
